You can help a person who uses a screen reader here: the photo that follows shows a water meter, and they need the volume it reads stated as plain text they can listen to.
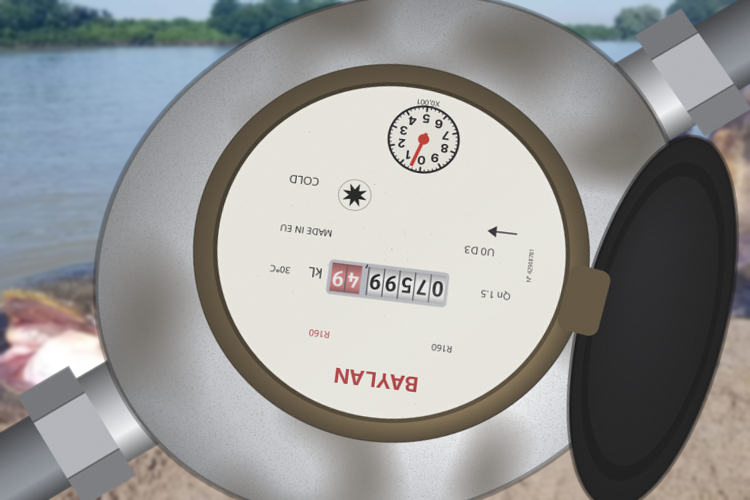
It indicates 7599.490 kL
